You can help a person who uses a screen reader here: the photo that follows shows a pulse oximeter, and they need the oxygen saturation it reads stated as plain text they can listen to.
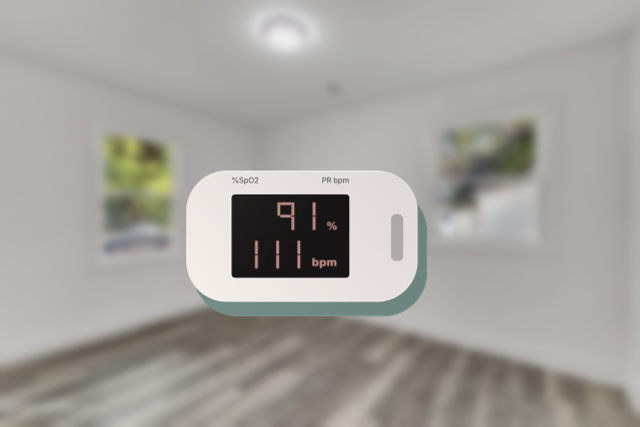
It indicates 91 %
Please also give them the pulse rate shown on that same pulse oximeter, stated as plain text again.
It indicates 111 bpm
